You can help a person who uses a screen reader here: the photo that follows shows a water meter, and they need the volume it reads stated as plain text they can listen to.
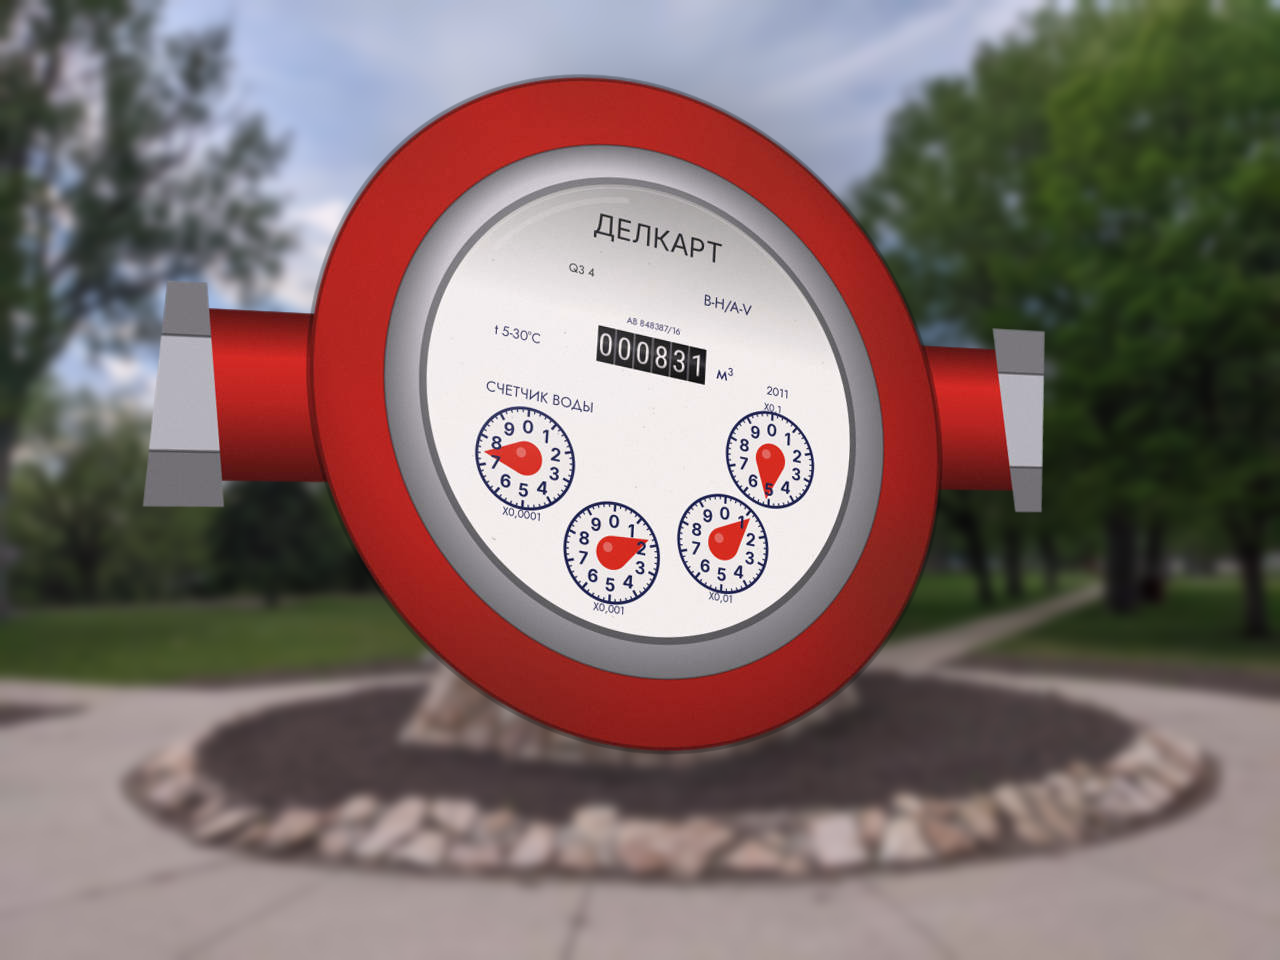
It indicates 831.5117 m³
